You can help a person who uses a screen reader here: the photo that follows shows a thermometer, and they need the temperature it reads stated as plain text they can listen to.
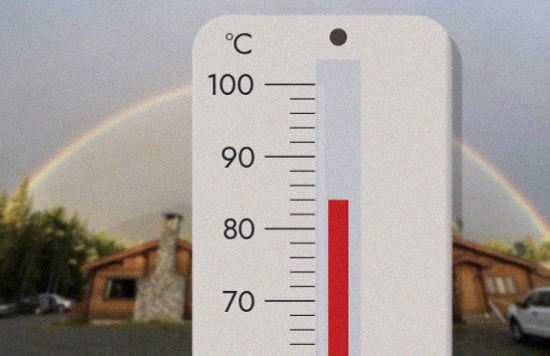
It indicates 84 °C
